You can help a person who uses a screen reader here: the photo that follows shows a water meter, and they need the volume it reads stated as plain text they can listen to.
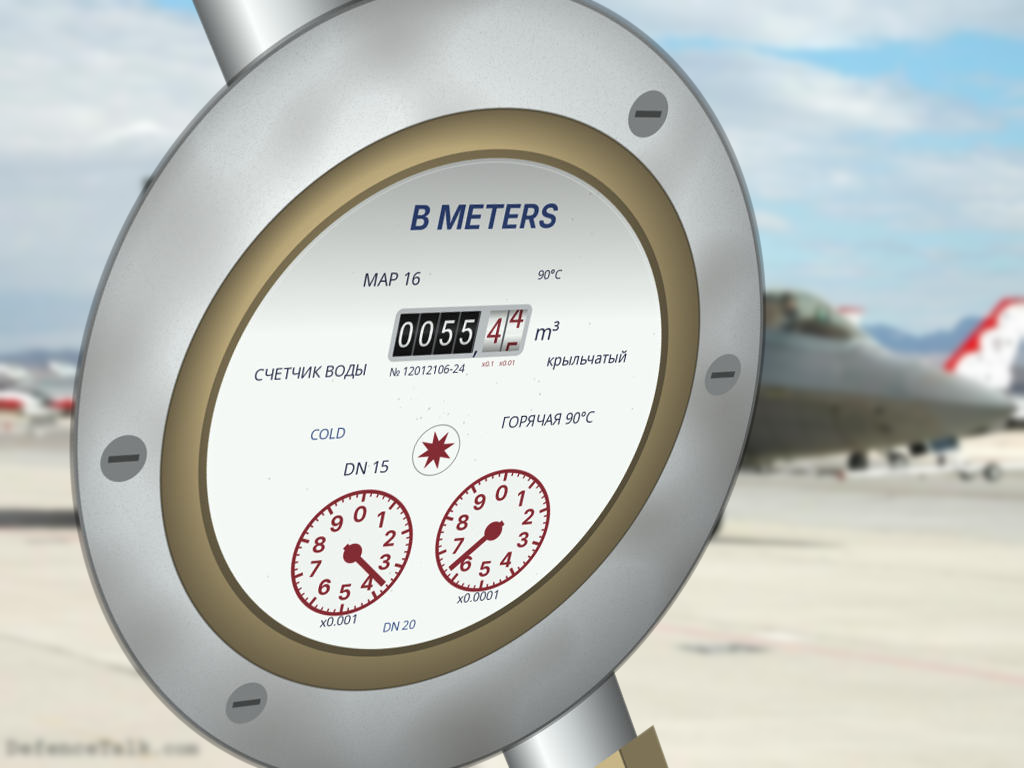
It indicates 55.4436 m³
